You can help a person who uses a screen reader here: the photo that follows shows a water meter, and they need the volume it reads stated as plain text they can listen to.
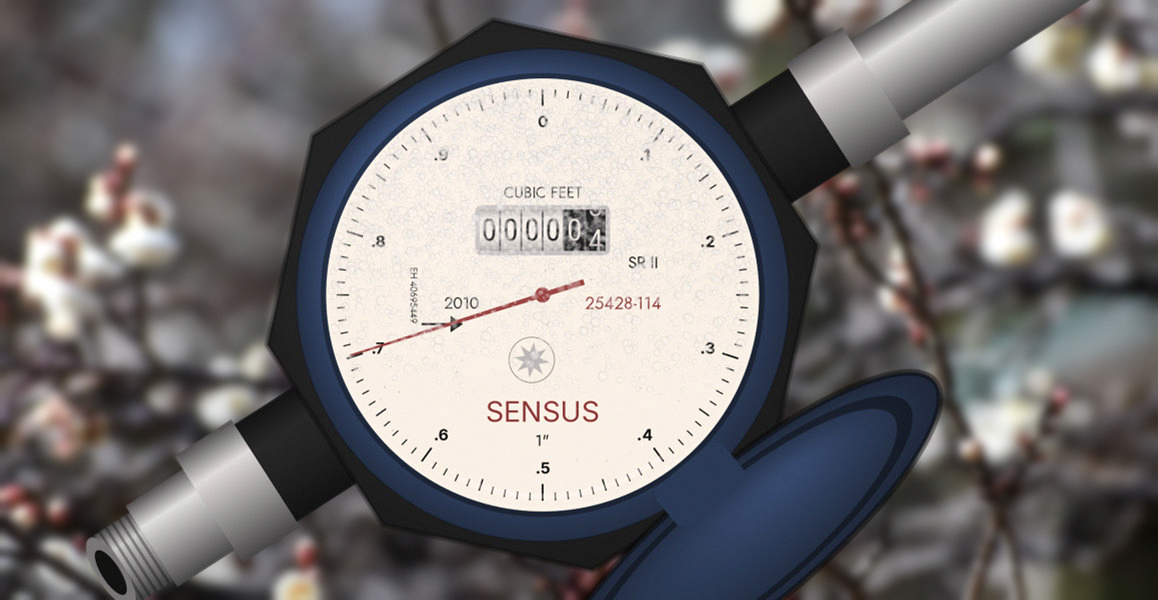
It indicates 3.70 ft³
